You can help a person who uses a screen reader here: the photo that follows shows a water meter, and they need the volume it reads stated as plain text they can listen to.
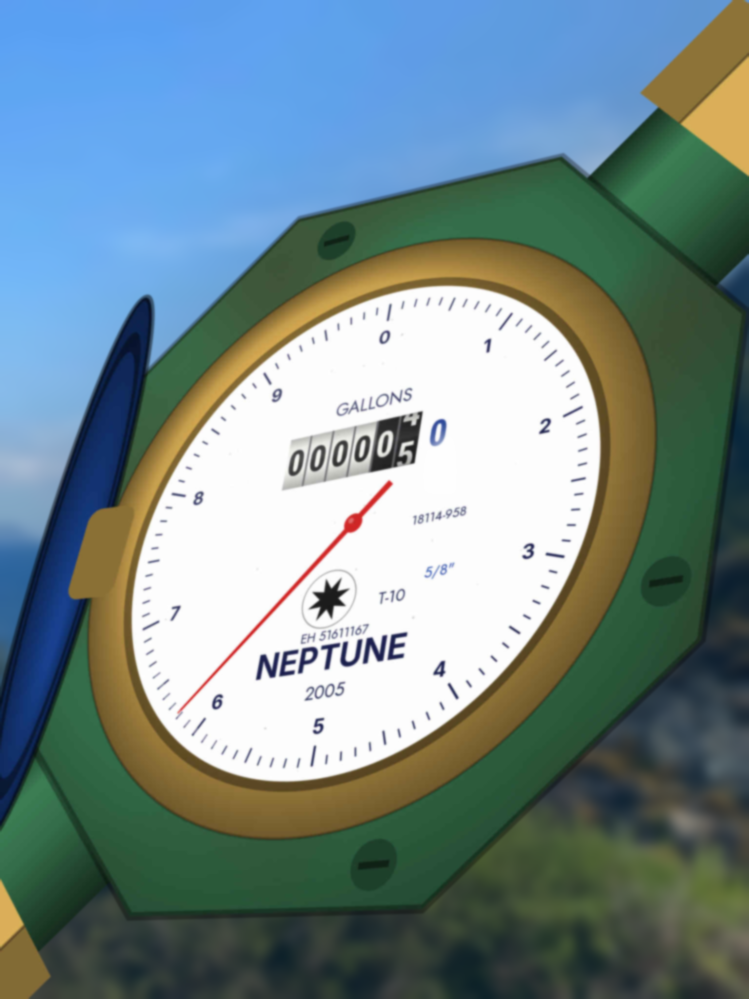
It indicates 46.2 gal
